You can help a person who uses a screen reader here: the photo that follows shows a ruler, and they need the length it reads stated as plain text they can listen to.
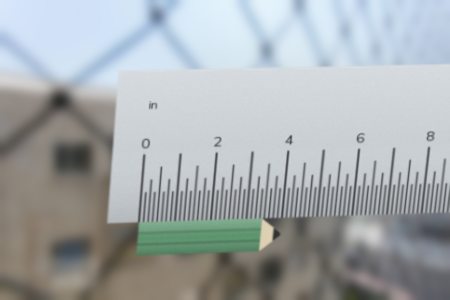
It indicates 4 in
